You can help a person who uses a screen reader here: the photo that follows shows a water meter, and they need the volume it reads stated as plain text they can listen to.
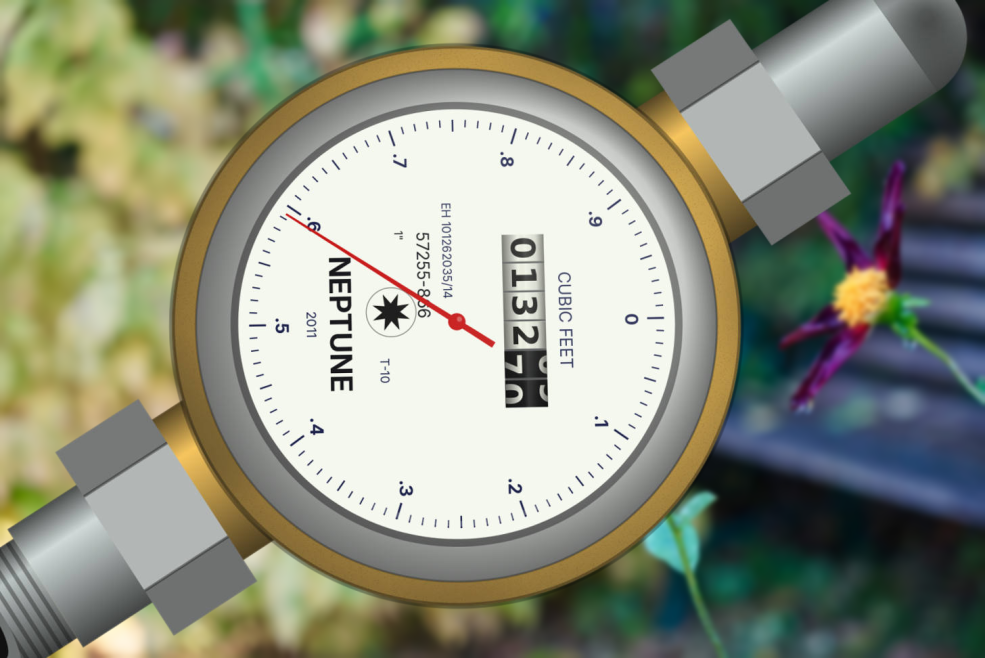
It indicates 13269.59 ft³
